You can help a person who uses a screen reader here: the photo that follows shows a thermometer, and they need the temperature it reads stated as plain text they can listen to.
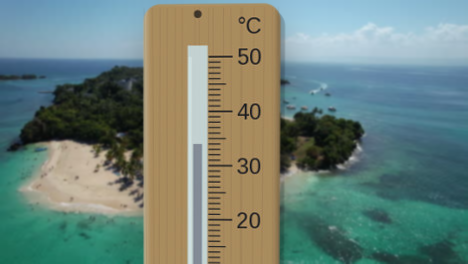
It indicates 34 °C
